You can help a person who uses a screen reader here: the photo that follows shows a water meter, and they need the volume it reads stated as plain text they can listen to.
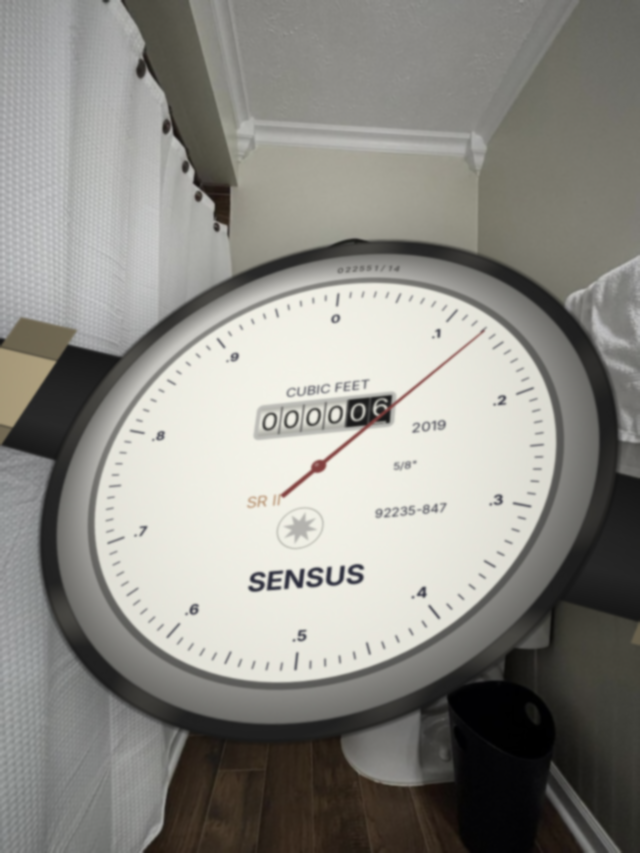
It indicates 6.13 ft³
